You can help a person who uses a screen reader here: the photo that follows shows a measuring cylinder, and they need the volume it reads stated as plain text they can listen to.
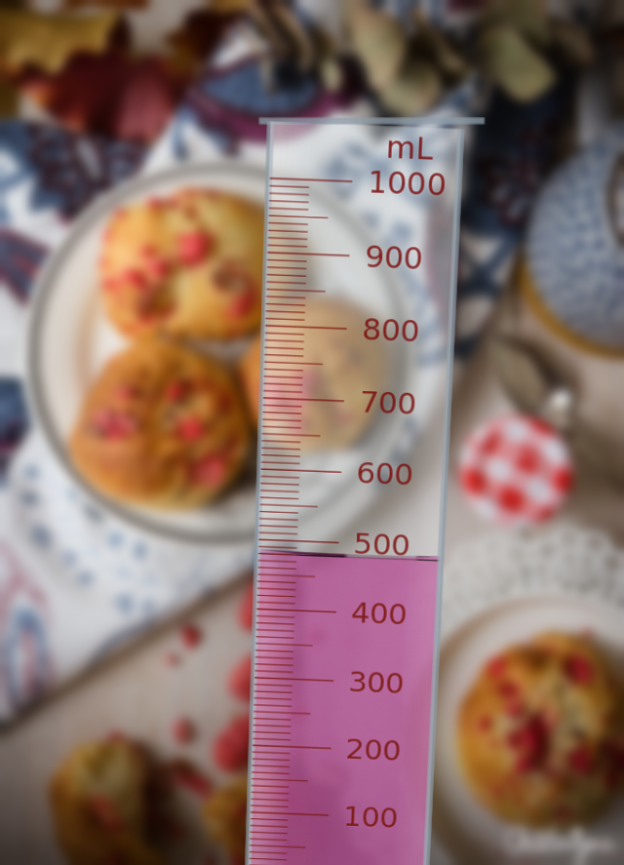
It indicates 480 mL
